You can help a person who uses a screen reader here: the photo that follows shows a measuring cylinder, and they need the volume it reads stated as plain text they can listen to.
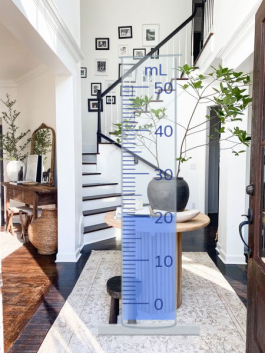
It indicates 20 mL
